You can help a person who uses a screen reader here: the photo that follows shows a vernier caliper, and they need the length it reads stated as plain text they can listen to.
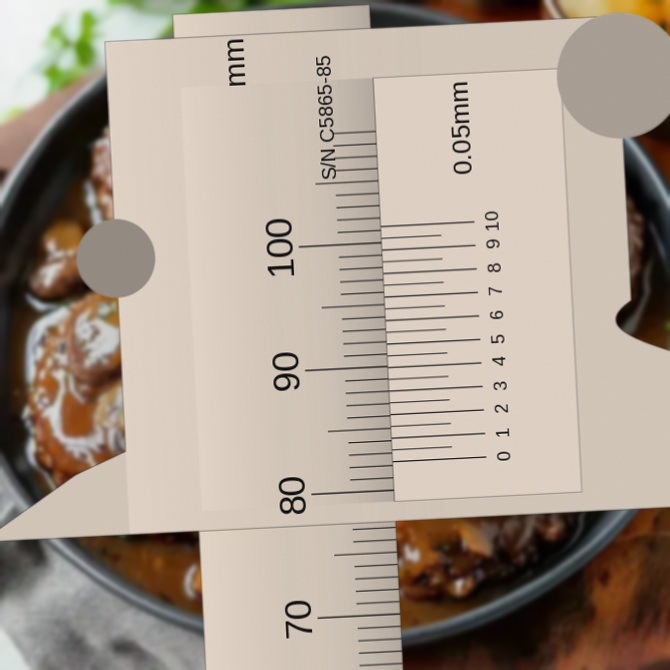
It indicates 82.3 mm
